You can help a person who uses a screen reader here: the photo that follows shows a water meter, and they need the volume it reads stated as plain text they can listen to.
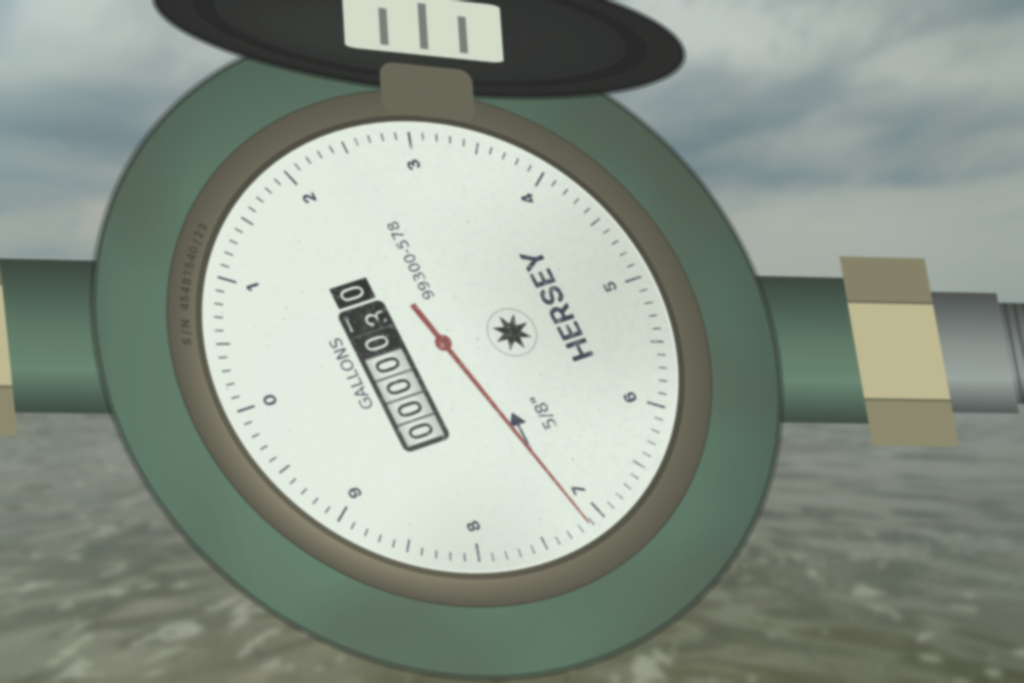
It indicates 27.1 gal
